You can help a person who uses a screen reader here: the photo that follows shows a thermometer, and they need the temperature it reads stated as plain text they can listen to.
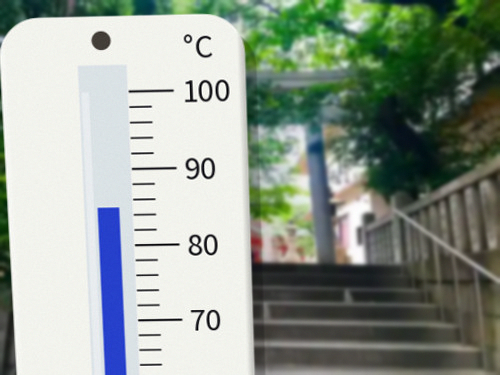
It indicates 85 °C
